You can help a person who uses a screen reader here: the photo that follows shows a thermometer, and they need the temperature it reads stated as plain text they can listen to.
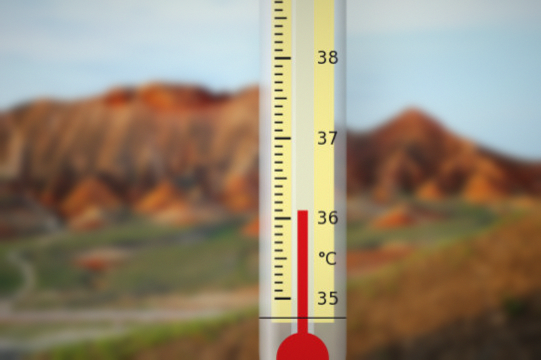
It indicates 36.1 °C
